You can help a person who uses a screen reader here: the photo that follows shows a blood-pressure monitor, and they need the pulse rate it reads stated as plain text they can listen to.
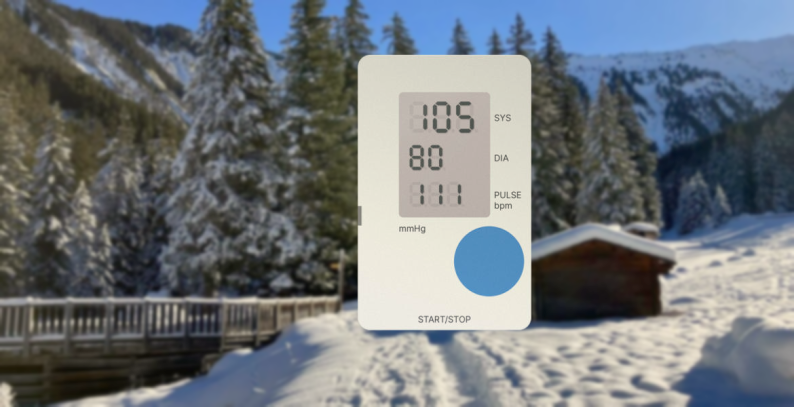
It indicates 111 bpm
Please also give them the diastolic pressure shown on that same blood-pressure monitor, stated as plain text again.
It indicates 80 mmHg
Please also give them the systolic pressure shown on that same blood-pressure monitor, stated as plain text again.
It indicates 105 mmHg
